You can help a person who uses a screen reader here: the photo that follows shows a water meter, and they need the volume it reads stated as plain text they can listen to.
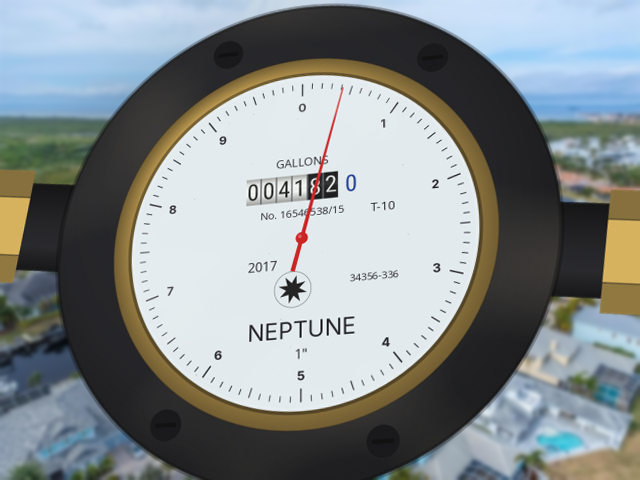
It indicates 41820.4 gal
